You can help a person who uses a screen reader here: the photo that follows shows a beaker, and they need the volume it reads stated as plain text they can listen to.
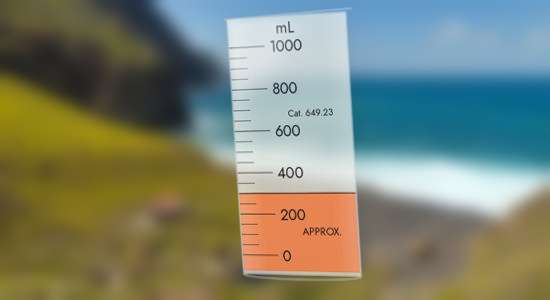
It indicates 300 mL
